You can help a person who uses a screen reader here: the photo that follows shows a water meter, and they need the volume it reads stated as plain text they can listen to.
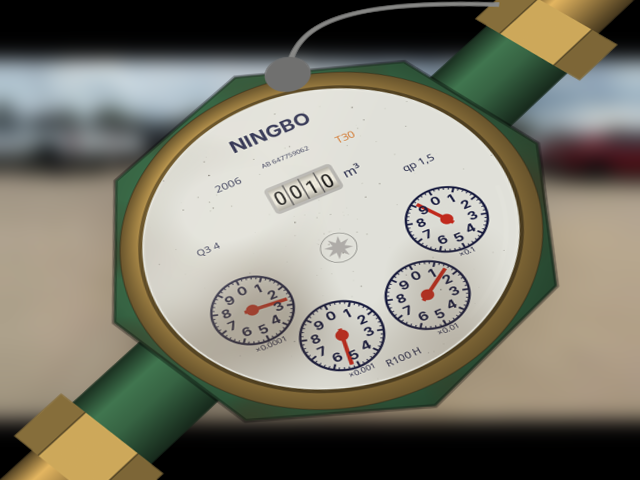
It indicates 9.9152 m³
